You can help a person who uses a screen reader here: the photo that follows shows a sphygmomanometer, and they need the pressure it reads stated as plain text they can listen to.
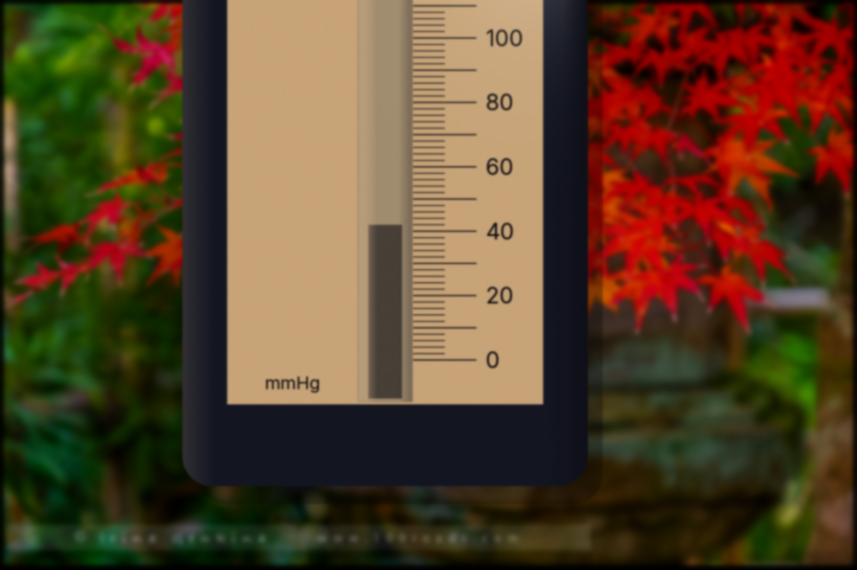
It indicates 42 mmHg
